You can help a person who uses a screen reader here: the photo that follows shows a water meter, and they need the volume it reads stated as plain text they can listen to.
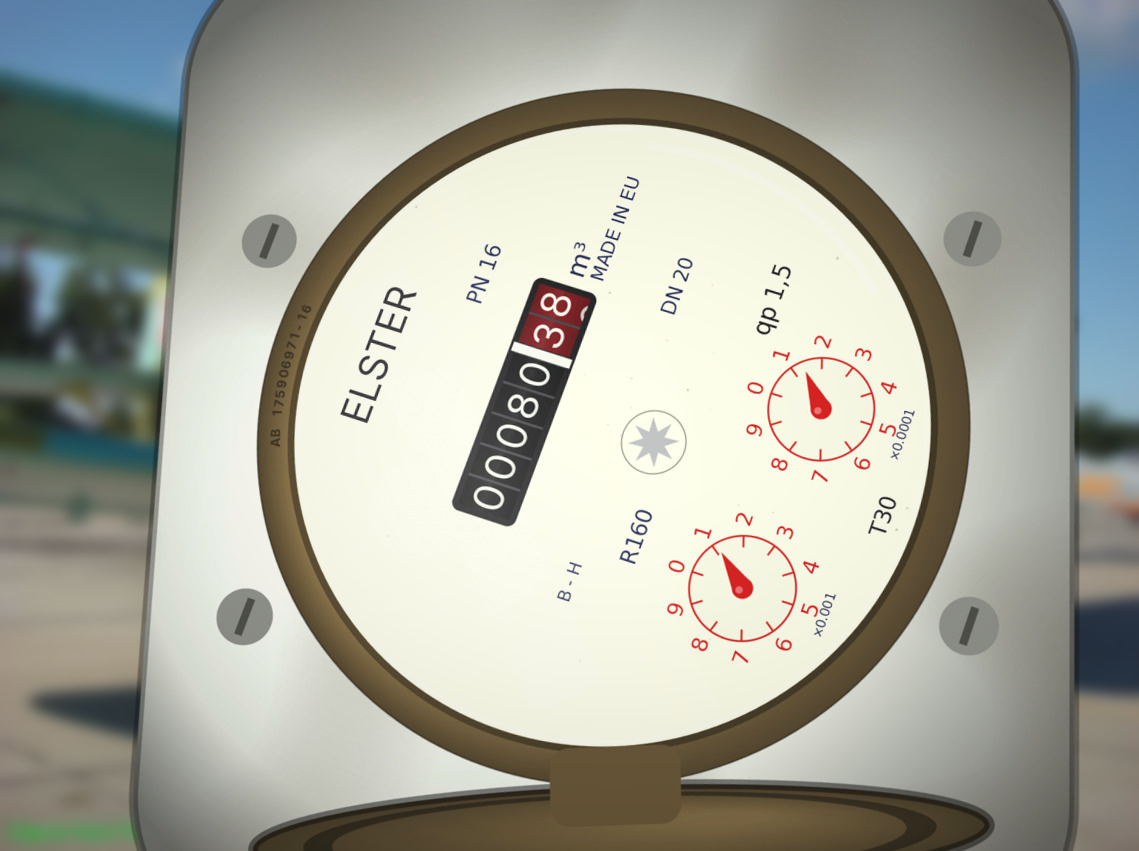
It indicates 80.3811 m³
